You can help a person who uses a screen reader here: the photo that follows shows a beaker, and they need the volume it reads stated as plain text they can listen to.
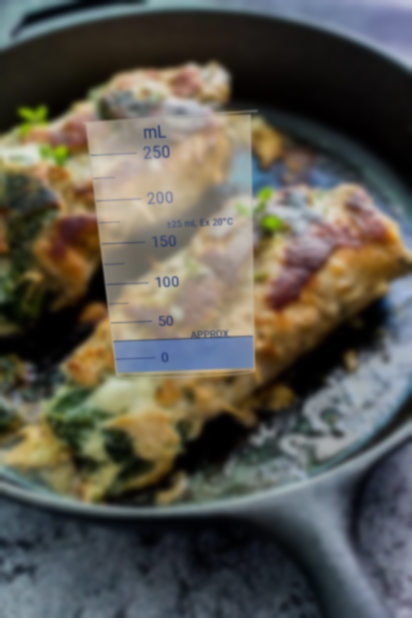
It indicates 25 mL
